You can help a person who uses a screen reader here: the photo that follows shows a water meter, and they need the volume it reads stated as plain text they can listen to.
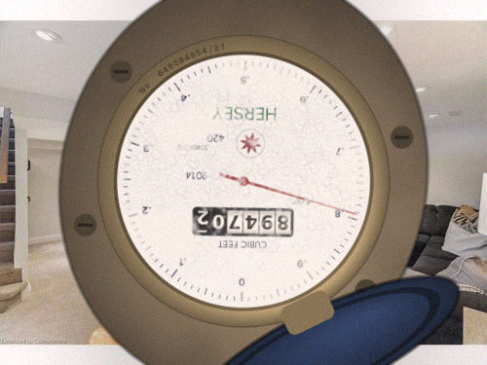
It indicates 894701.79 ft³
